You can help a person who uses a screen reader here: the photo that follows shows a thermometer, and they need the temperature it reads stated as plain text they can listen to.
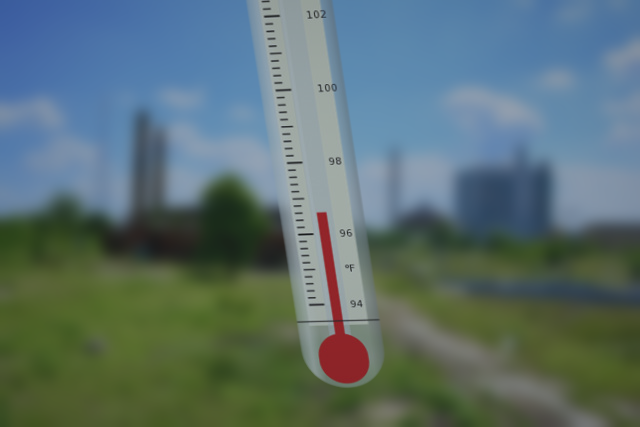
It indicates 96.6 °F
